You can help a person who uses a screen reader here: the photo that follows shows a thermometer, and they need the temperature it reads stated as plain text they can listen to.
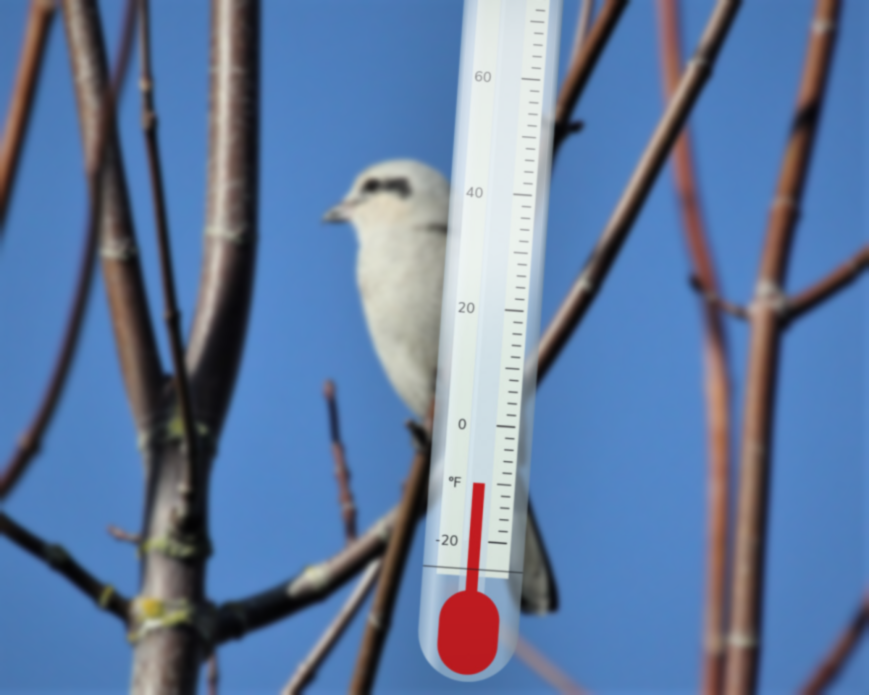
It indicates -10 °F
